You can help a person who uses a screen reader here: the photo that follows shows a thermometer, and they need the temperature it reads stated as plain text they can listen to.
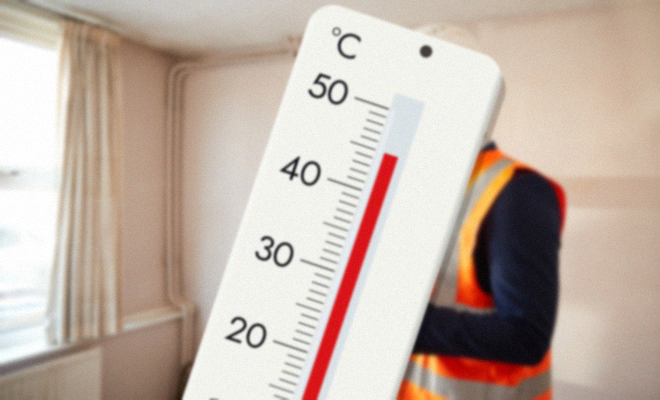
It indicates 45 °C
